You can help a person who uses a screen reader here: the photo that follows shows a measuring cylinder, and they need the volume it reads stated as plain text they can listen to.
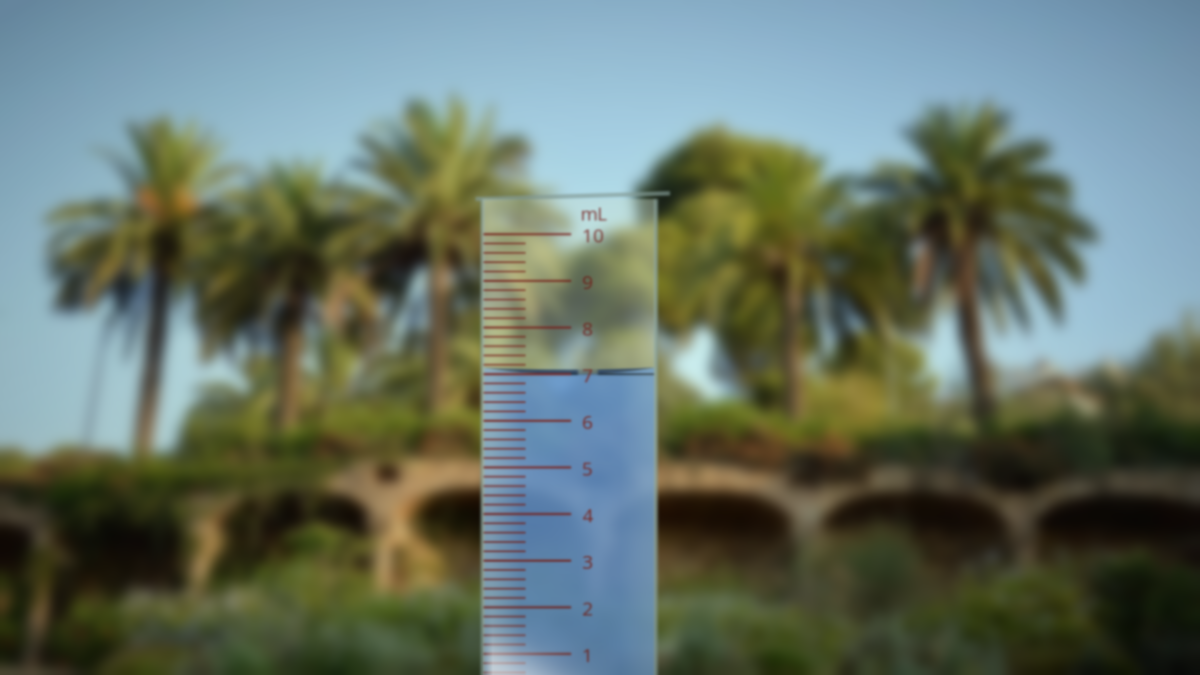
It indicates 7 mL
